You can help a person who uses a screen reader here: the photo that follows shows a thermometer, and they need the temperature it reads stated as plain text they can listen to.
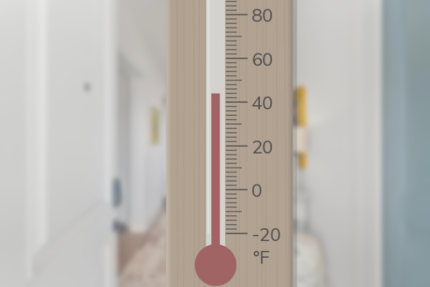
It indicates 44 °F
